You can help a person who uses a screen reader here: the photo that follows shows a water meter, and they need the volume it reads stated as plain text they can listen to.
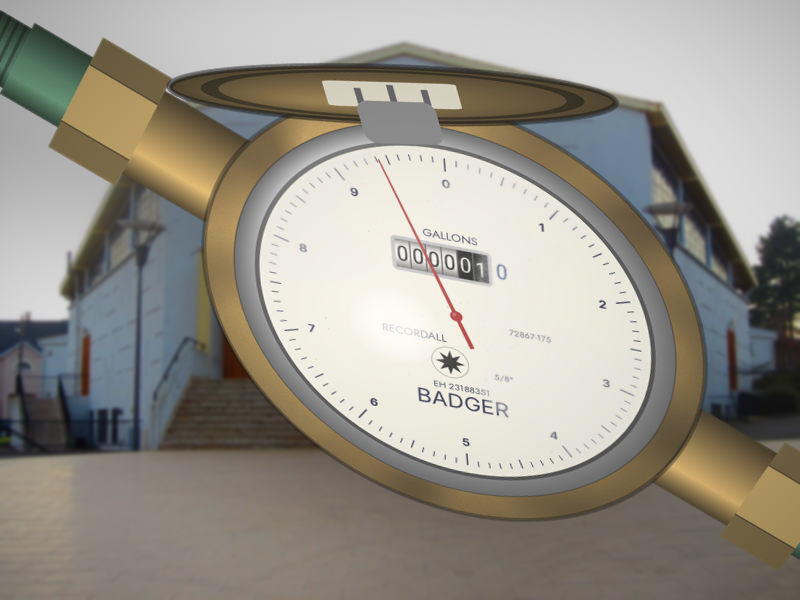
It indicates 9.4 gal
